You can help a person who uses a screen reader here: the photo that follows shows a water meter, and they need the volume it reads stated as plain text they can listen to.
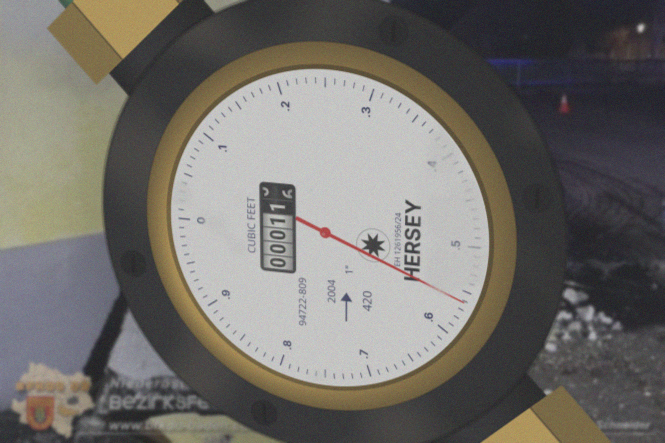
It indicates 115.56 ft³
